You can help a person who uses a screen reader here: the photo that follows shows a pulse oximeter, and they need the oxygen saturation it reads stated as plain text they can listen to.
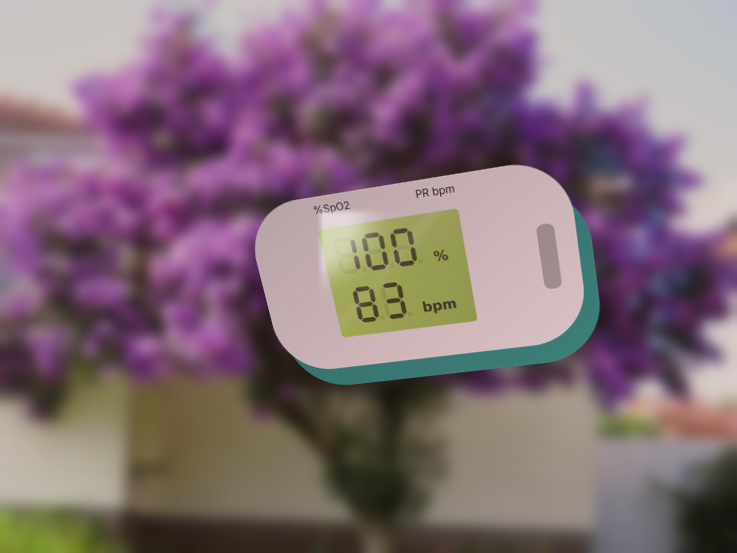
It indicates 100 %
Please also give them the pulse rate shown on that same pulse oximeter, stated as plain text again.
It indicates 83 bpm
